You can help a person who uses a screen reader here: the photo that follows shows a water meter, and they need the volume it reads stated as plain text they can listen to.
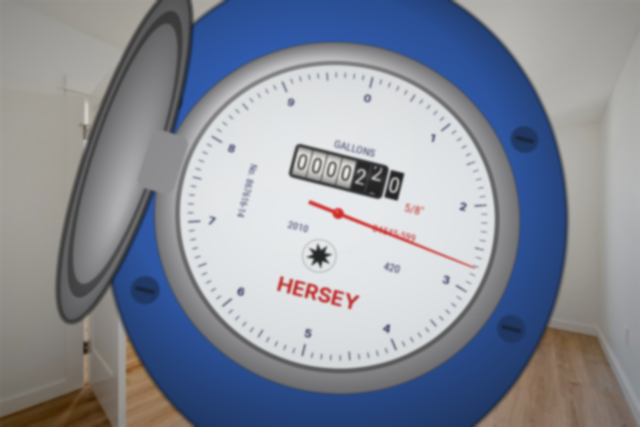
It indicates 222.7 gal
